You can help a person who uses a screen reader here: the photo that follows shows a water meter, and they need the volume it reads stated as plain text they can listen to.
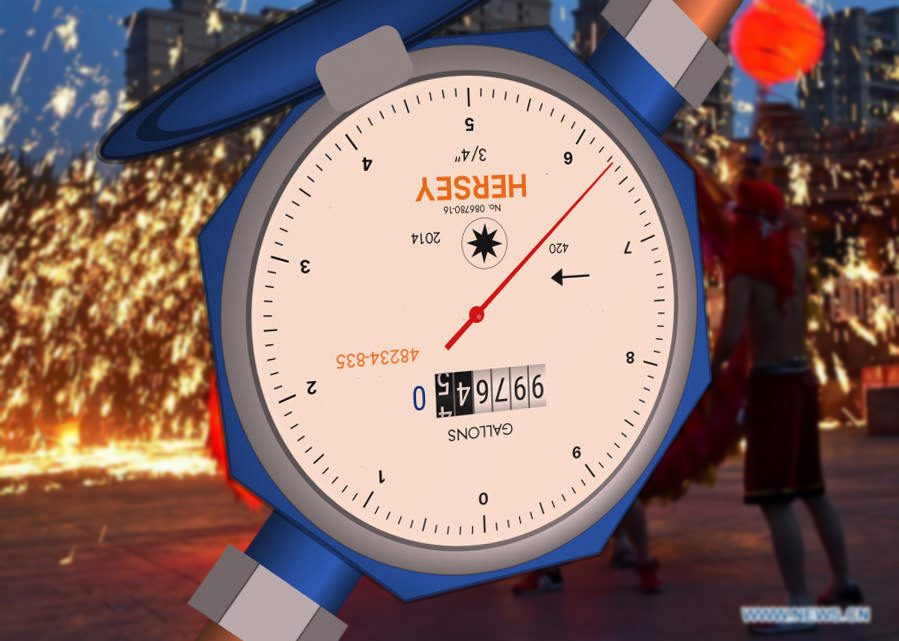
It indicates 9976446.3 gal
